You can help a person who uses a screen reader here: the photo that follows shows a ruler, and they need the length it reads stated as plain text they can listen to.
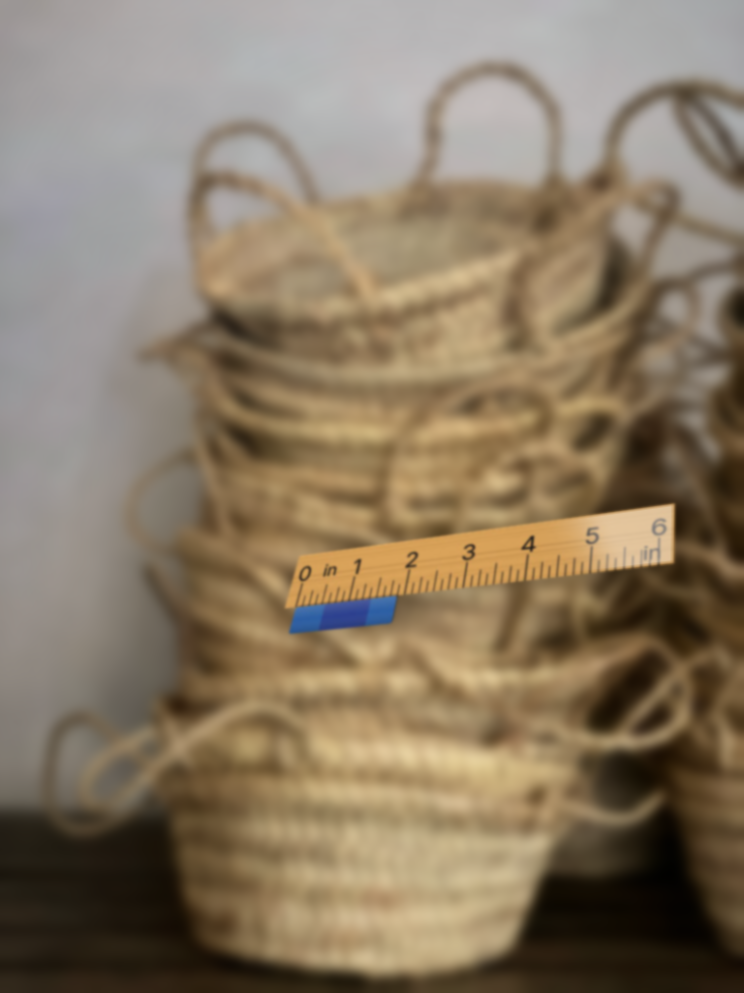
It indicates 1.875 in
